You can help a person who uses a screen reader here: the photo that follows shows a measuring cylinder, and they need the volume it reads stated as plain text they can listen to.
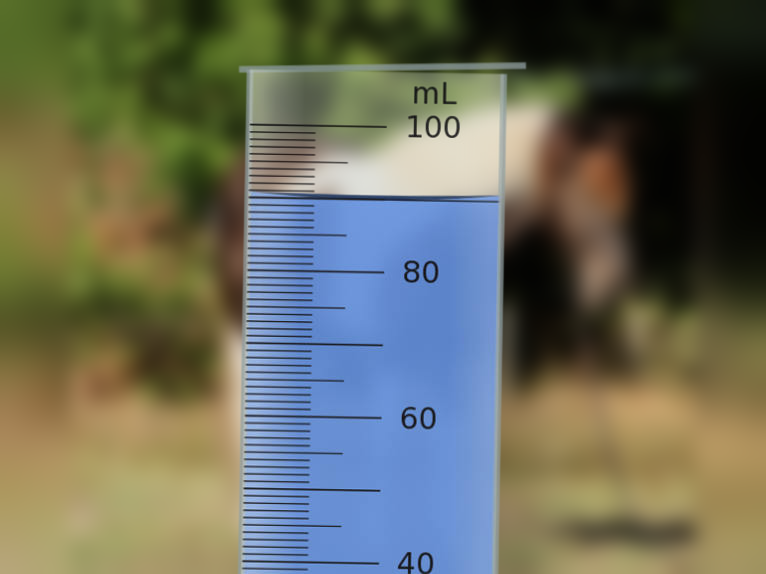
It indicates 90 mL
